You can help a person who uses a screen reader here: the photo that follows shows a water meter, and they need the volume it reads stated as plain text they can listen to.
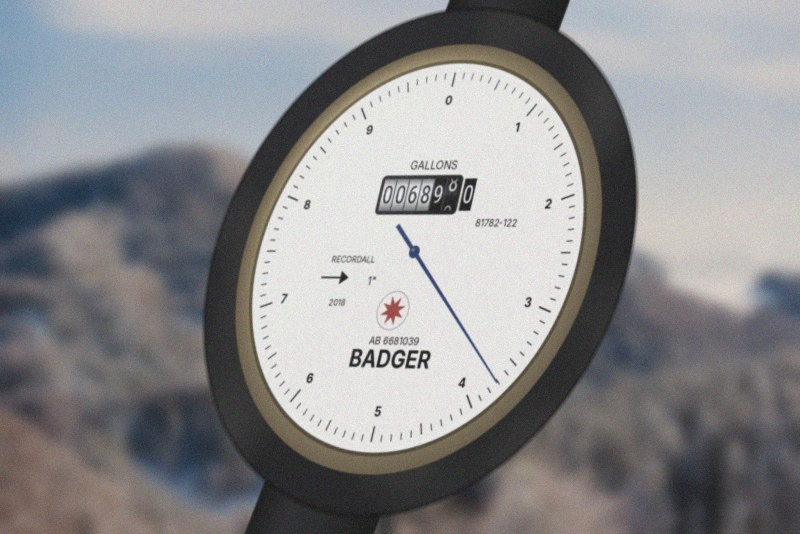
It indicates 68983.7 gal
